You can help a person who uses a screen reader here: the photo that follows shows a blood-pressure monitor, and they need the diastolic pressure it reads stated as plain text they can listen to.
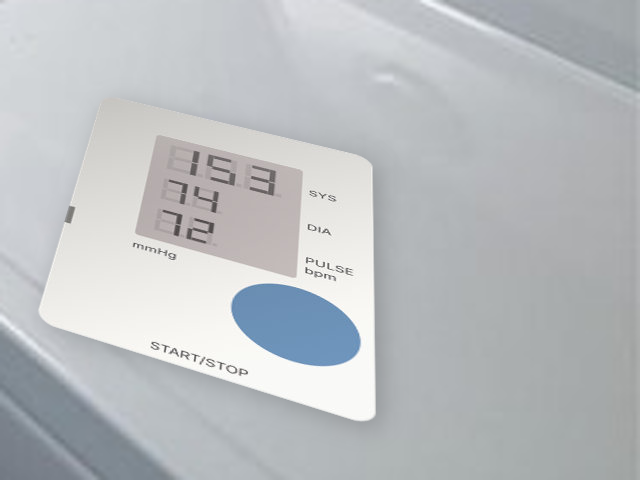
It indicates 74 mmHg
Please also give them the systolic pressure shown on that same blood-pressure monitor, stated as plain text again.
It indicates 153 mmHg
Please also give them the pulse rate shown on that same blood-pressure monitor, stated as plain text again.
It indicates 72 bpm
